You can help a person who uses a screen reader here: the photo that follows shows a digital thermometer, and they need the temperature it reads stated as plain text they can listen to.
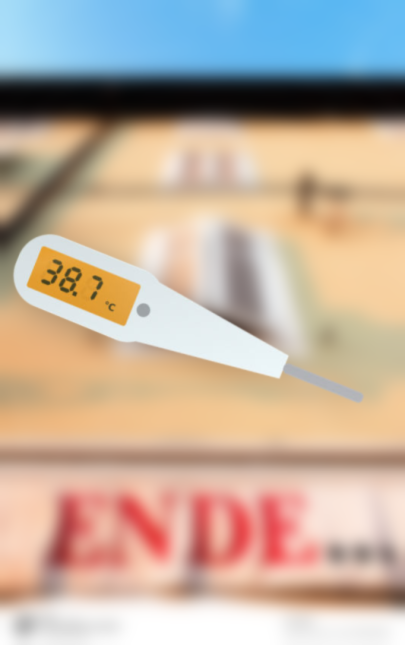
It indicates 38.7 °C
